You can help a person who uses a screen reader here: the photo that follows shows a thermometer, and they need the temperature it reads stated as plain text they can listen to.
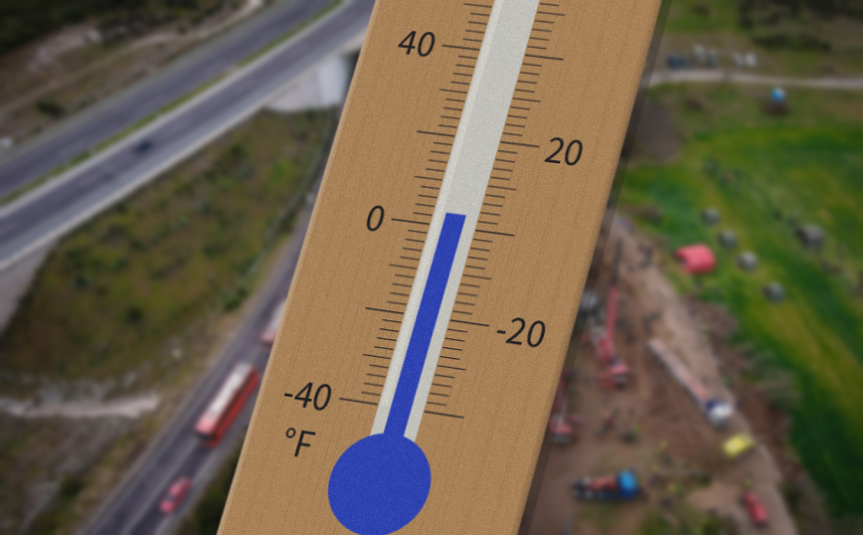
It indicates 3 °F
